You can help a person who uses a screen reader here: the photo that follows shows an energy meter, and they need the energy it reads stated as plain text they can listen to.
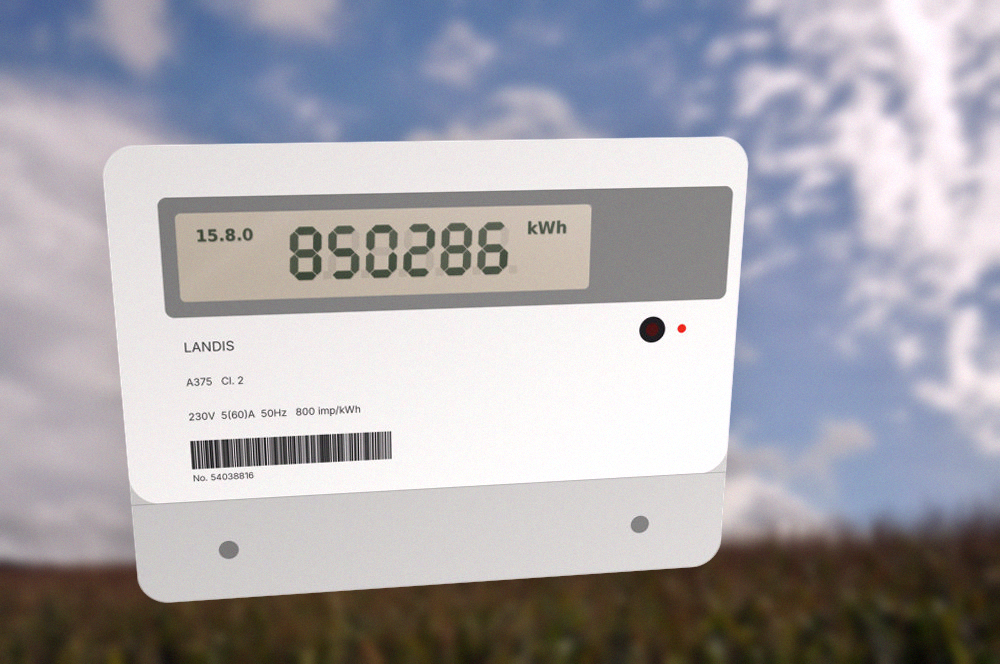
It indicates 850286 kWh
